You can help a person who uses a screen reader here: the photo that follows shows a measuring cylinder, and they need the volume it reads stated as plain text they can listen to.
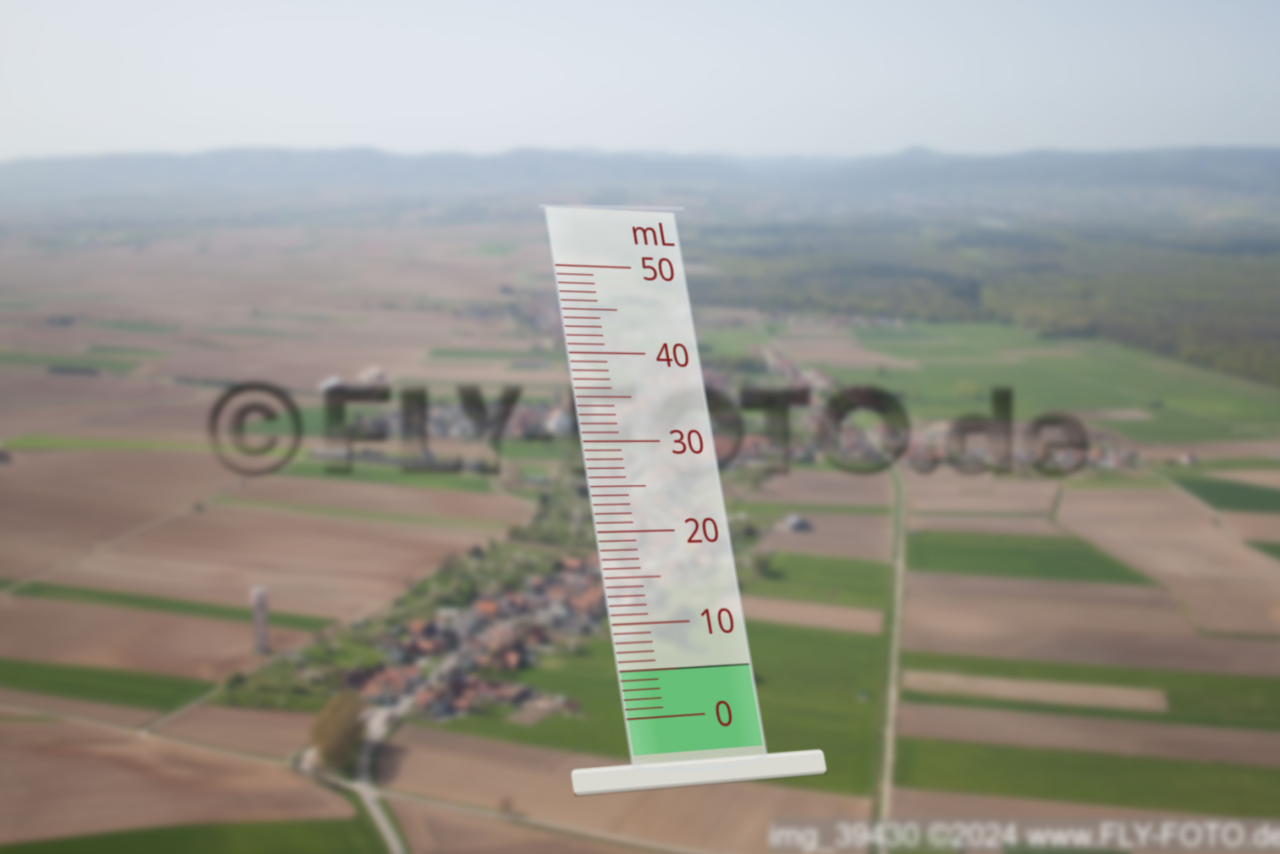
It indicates 5 mL
